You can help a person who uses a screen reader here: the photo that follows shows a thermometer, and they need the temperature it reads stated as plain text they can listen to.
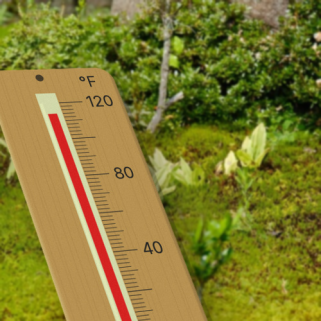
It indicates 114 °F
